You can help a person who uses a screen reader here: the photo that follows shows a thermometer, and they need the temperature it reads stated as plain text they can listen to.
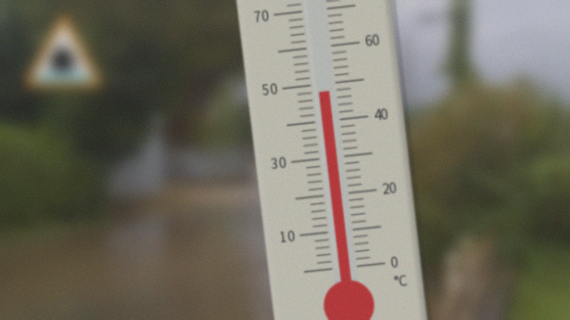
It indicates 48 °C
